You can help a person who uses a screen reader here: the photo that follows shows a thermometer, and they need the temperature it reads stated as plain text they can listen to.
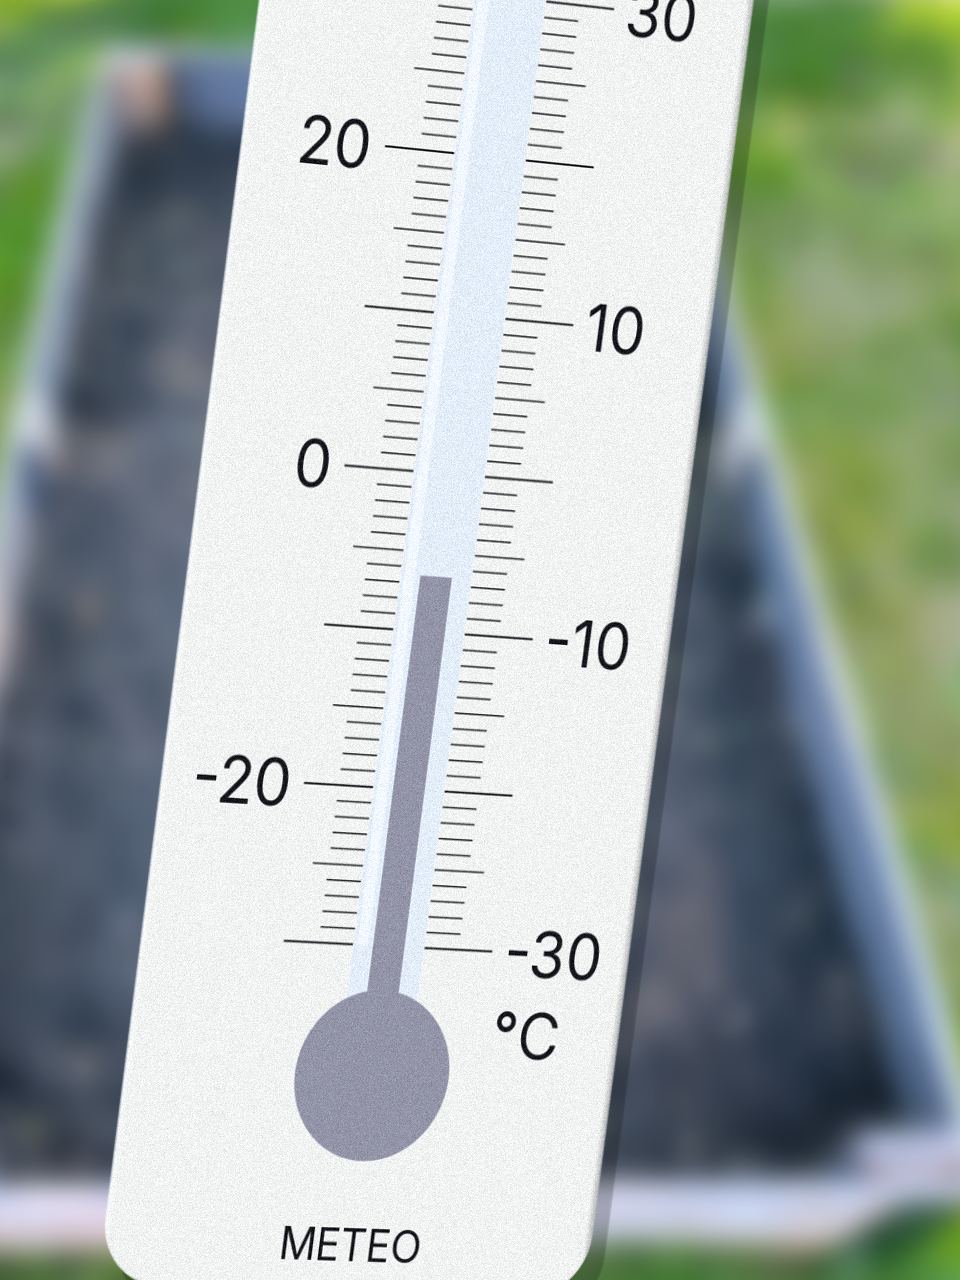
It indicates -6.5 °C
